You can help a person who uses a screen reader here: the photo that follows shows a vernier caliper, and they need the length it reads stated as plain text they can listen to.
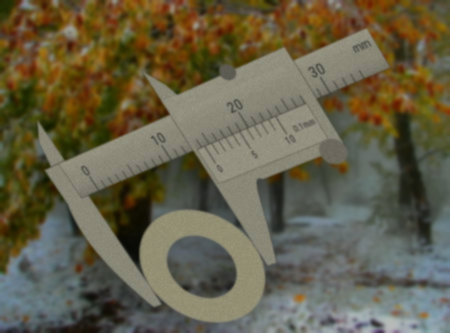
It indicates 14.4 mm
